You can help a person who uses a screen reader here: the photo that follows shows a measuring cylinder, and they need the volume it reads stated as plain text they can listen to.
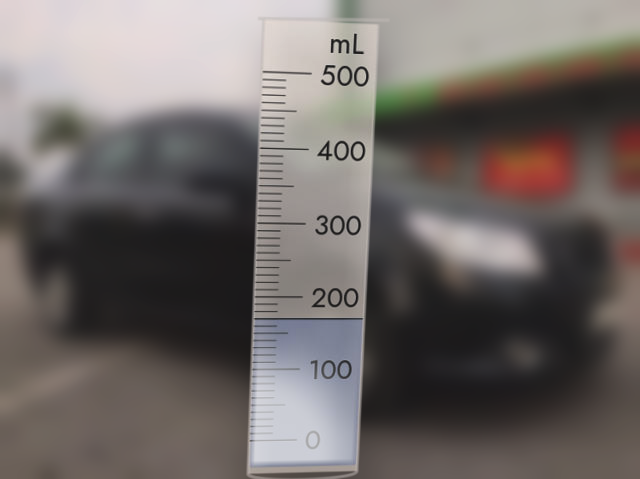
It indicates 170 mL
